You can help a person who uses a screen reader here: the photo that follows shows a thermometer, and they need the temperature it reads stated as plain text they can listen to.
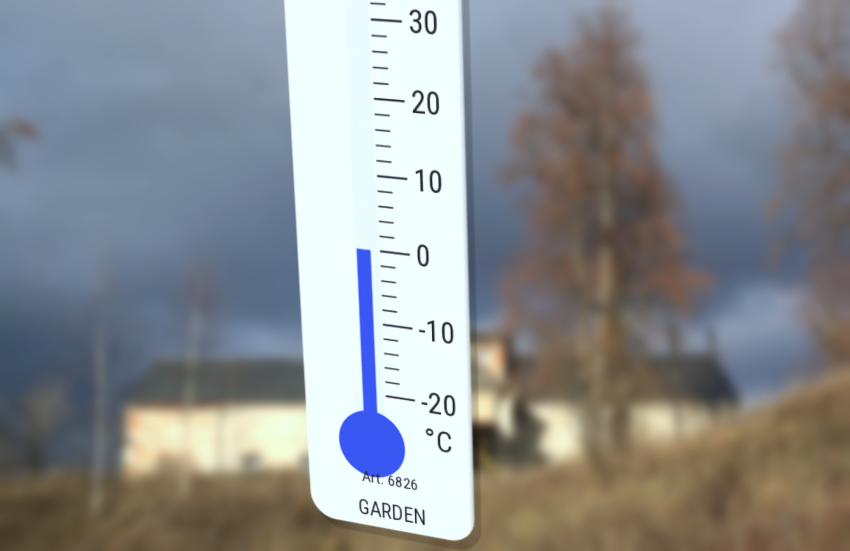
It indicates 0 °C
